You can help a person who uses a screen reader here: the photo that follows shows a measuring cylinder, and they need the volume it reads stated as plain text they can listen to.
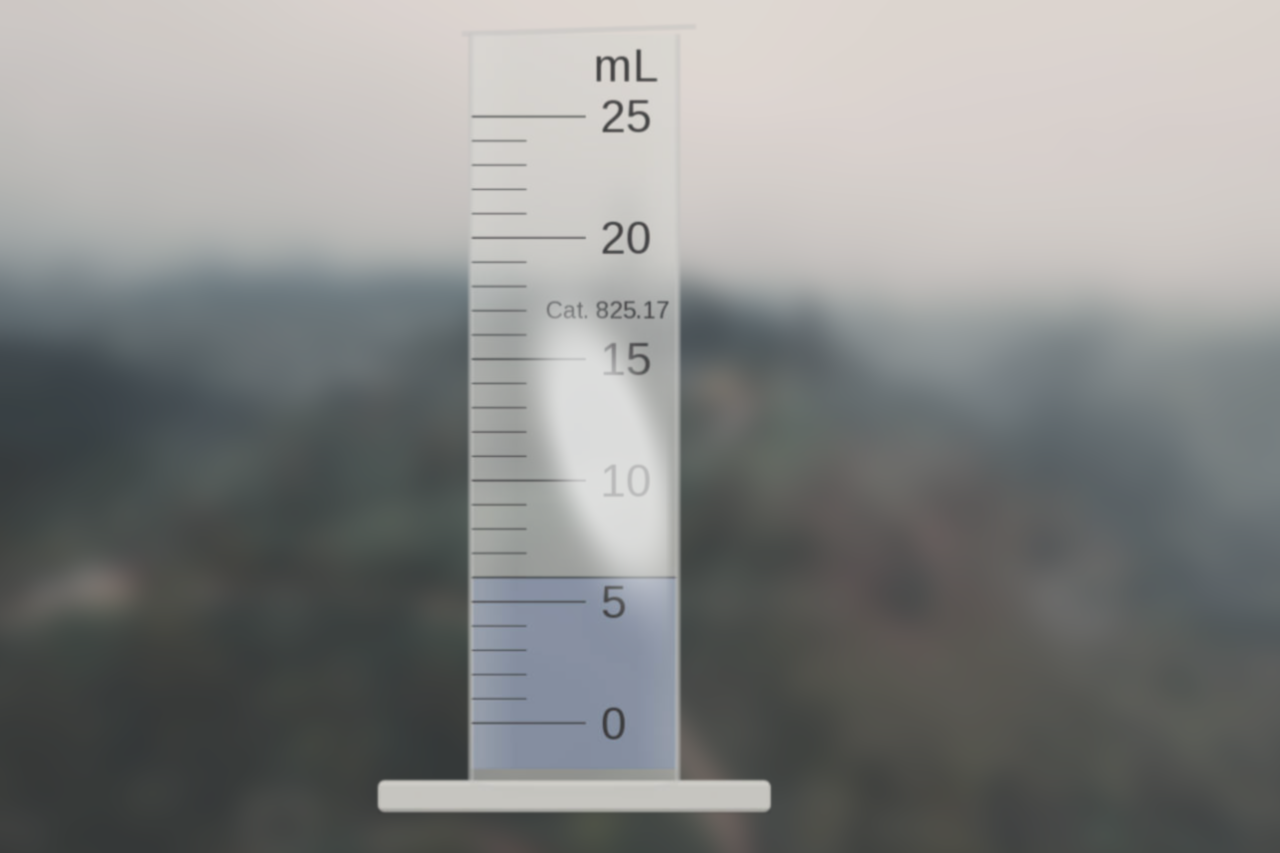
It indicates 6 mL
